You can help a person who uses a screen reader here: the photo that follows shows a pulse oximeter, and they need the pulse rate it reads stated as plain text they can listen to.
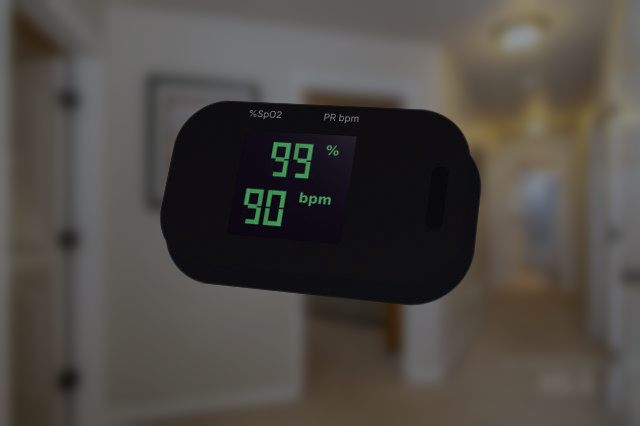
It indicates 90 bpm
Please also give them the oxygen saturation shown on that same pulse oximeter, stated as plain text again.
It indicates 99 %
